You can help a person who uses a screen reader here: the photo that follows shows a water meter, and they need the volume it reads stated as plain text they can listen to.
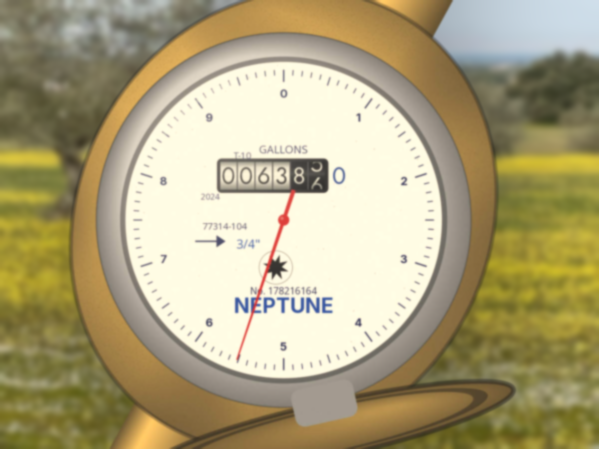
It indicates 63855.5 gal
